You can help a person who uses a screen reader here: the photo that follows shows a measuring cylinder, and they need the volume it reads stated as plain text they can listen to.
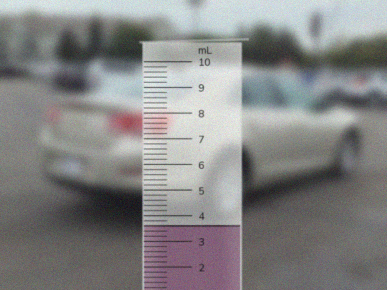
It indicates 3.6 mL
